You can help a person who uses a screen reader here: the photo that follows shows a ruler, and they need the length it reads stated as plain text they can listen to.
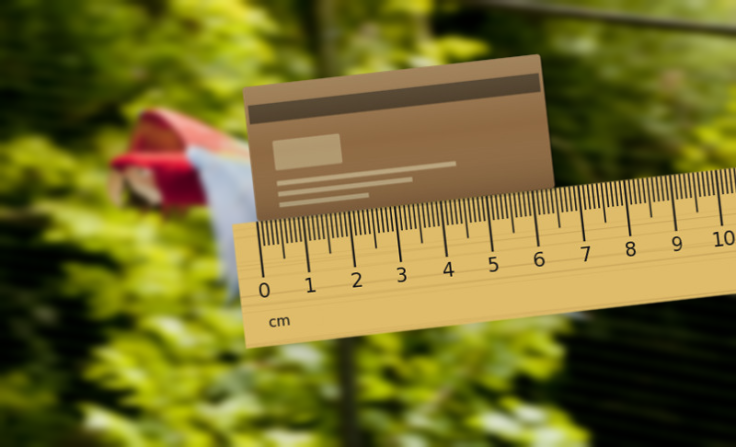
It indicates 6.5 cm
